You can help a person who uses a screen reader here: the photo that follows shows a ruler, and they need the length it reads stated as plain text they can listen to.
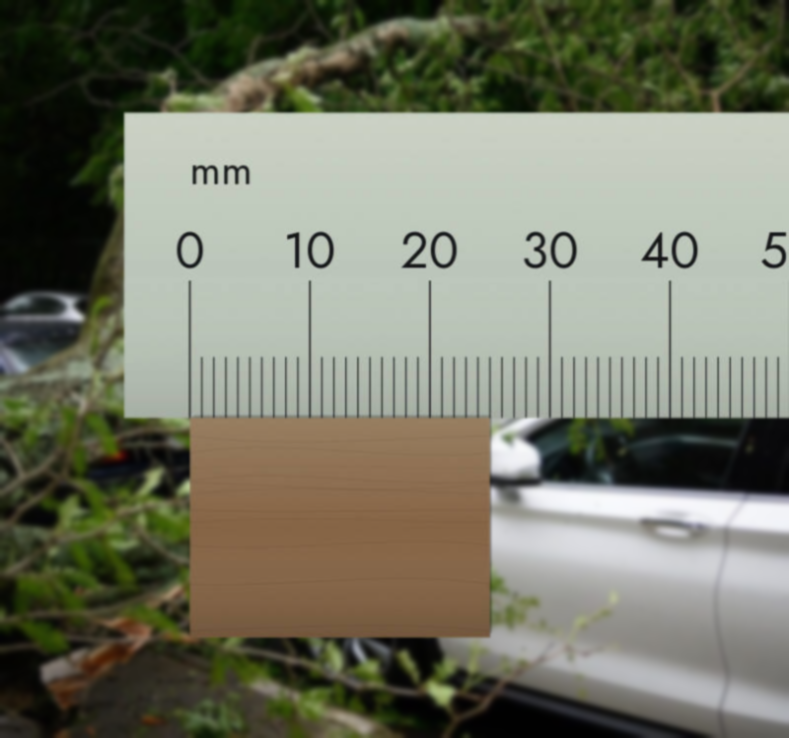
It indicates 25 mm
